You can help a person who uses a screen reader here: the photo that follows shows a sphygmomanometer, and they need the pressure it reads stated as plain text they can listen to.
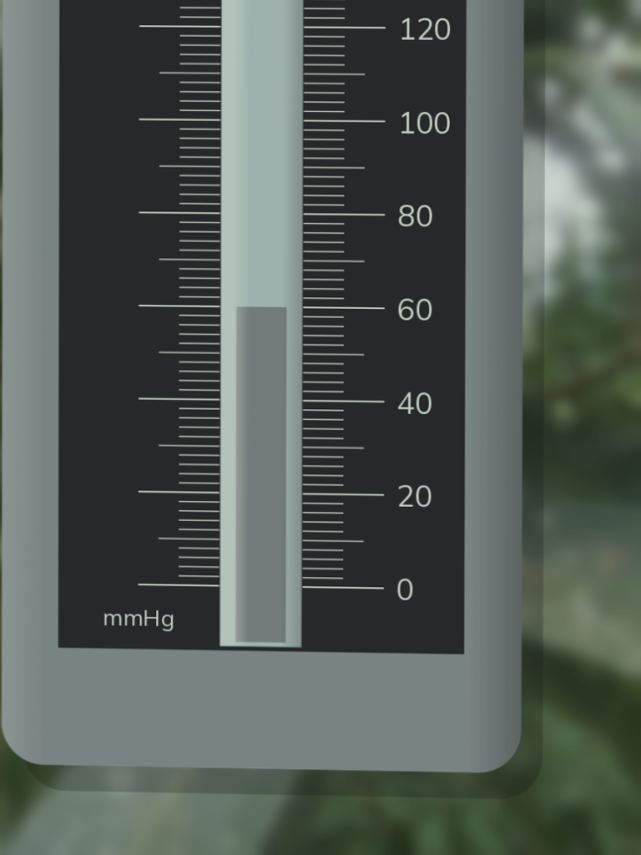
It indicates 60 mmHg
